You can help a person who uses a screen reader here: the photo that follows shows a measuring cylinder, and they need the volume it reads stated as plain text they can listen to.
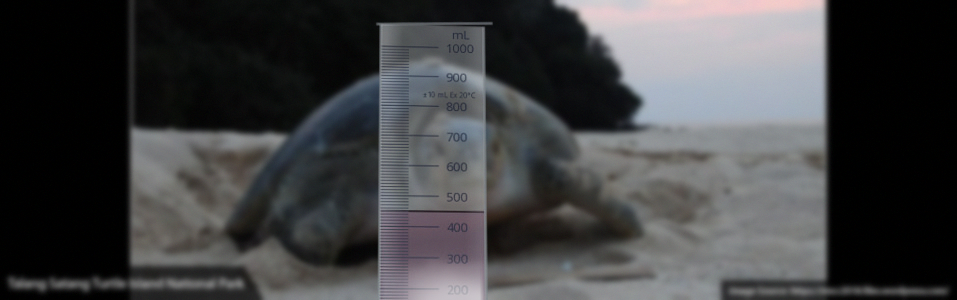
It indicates 450 mL
